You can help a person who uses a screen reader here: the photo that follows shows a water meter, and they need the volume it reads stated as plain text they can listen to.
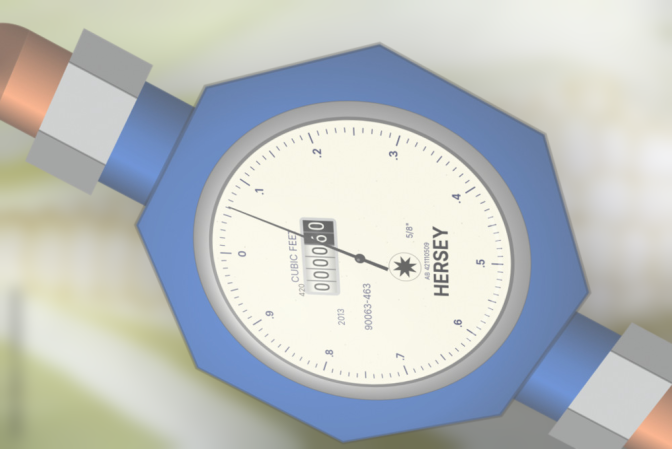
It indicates 60.06 ft³
